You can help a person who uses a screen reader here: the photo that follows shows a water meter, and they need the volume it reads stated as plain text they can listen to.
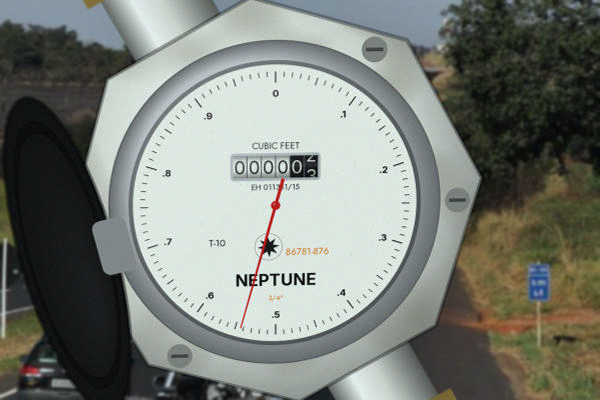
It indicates 2.54 ft³
